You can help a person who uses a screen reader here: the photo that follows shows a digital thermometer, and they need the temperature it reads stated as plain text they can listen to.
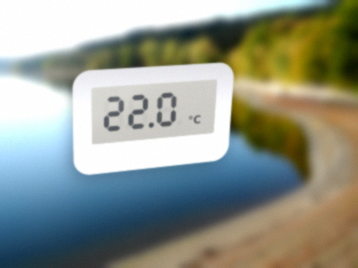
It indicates 22.0 °C
